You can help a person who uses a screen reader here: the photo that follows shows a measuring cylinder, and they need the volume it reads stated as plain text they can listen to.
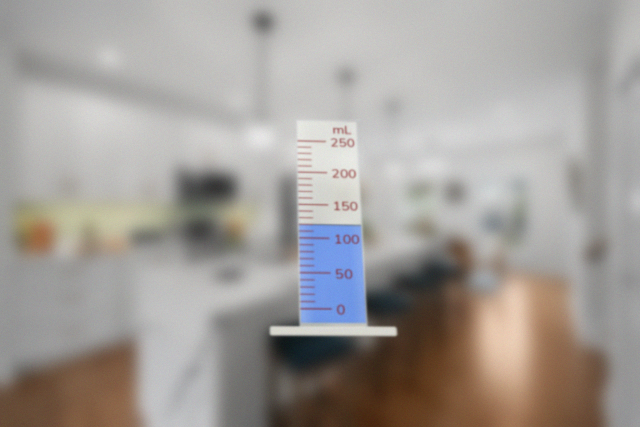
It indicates 120 mL
